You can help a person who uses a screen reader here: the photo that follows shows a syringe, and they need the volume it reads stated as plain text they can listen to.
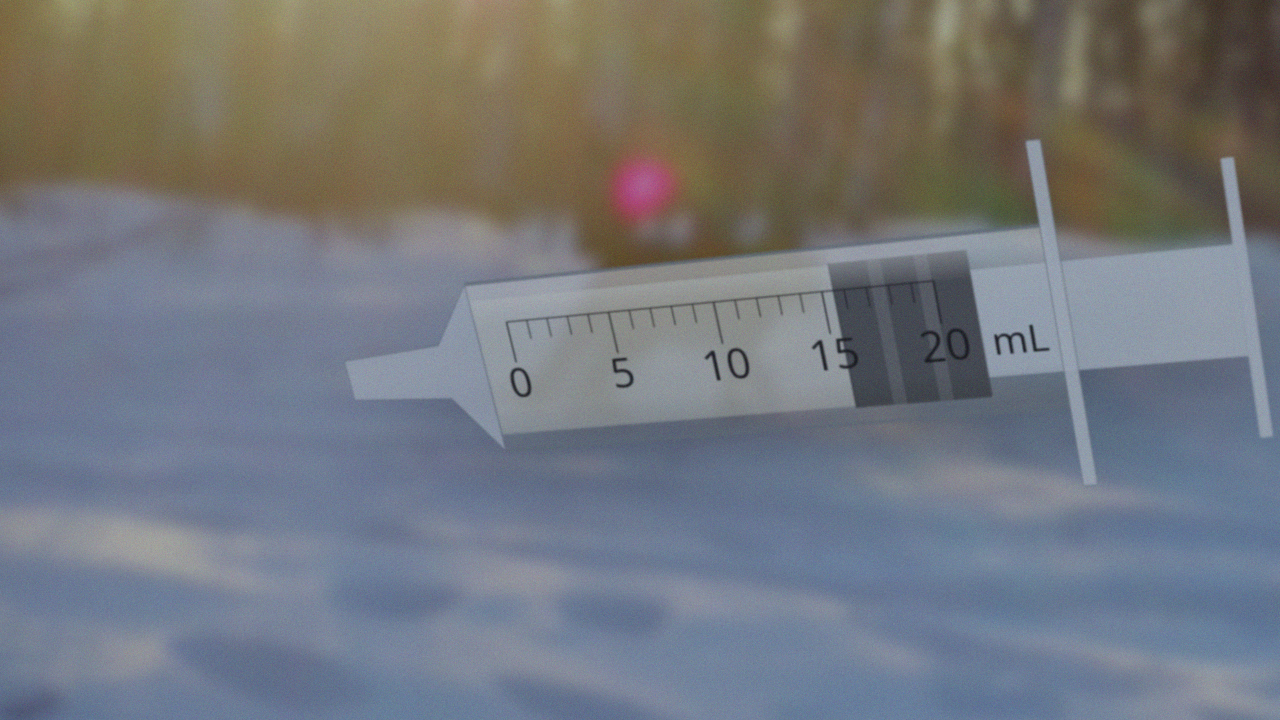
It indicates 15.5 mL
